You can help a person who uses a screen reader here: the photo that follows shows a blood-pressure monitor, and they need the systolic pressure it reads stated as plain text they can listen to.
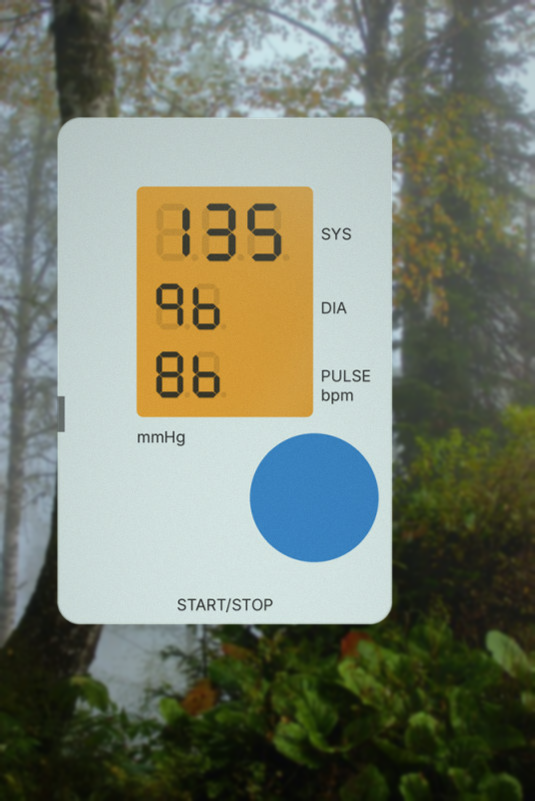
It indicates 135 mmHg
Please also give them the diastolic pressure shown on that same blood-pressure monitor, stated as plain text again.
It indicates 96 mmHg
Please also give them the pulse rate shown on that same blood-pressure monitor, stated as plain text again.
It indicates 86 bpm
